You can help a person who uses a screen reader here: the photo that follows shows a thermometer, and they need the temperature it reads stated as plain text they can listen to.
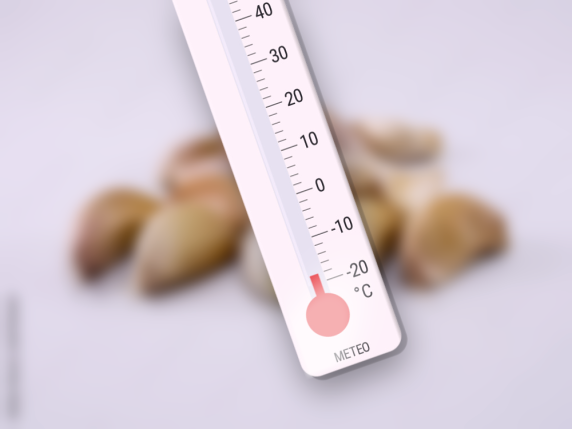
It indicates -18 °C
